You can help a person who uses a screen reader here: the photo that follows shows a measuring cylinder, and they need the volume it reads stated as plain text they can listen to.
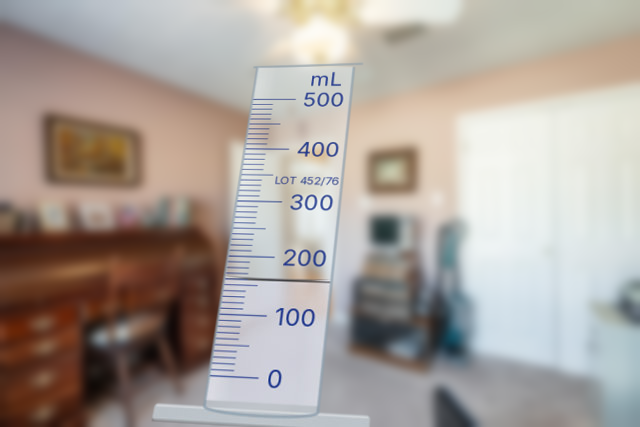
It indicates 160 mL
